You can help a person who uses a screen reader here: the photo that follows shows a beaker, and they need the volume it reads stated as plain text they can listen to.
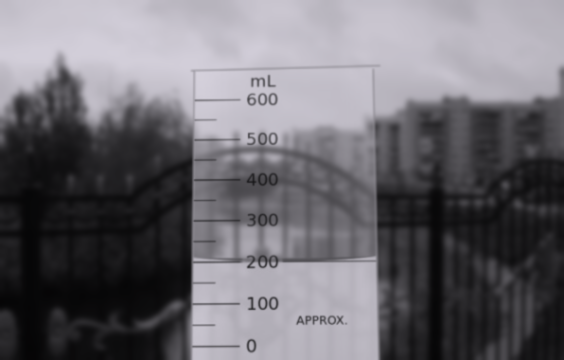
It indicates 200 mL
